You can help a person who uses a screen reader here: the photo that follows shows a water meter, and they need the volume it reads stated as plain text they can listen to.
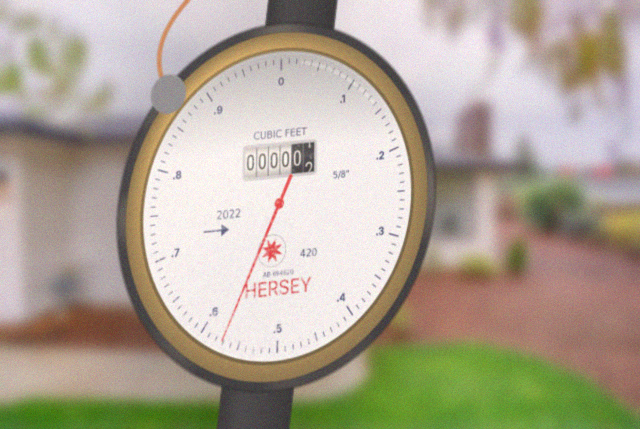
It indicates 1.57 ft³
